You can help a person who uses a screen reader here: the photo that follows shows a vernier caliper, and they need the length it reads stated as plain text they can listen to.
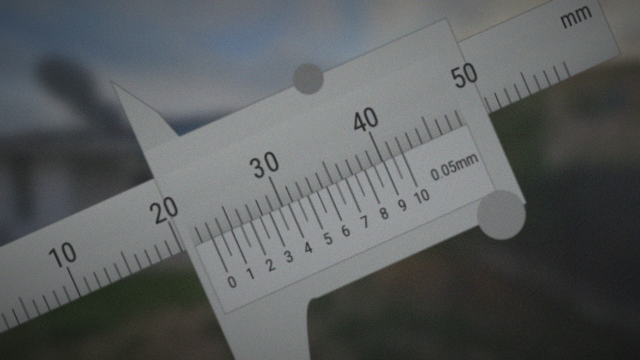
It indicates 23.0 mm
